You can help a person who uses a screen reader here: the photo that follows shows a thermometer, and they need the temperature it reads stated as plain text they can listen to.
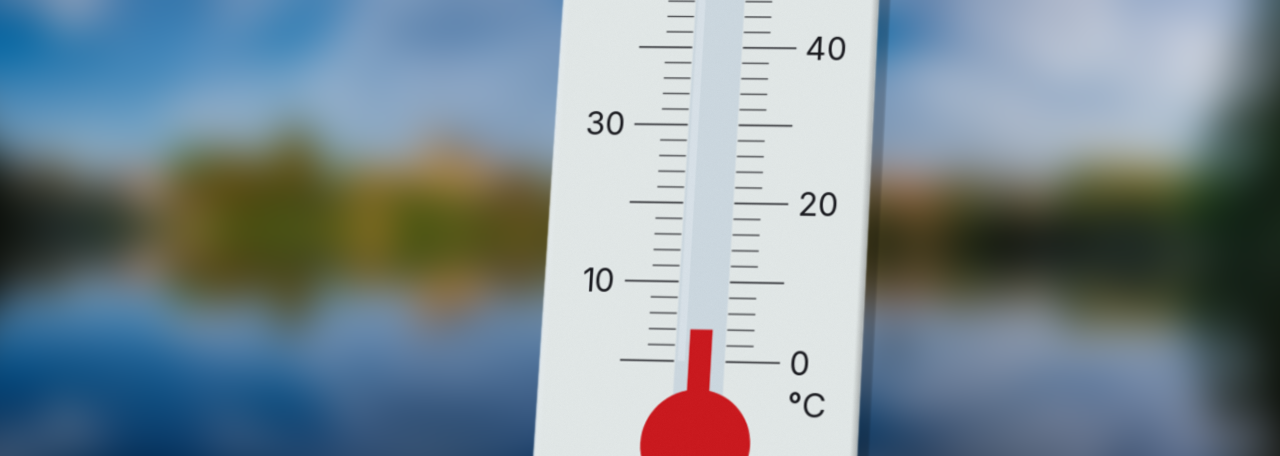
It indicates 4 °C
